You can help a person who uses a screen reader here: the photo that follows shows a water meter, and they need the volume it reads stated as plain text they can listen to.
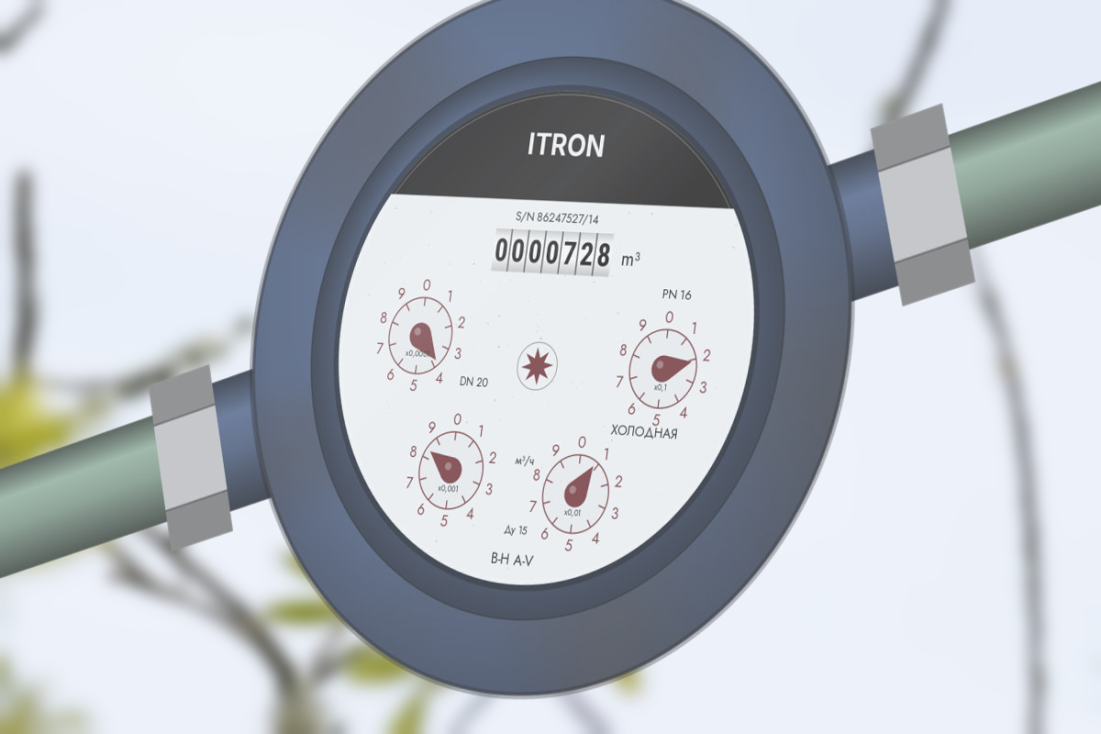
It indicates 728.2083 m³
